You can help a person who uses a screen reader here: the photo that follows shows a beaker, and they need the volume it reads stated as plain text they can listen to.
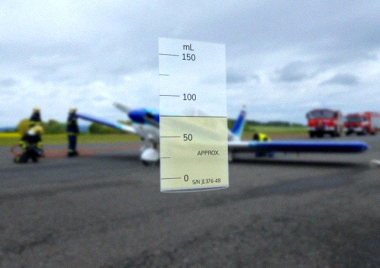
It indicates 75 mL
